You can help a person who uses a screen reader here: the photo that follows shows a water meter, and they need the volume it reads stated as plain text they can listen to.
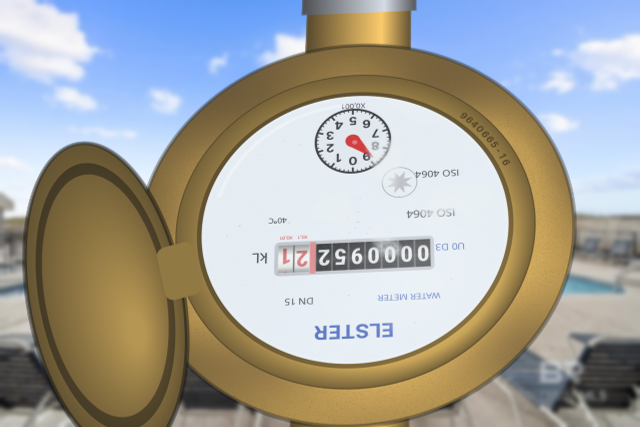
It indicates 952.208 kL
